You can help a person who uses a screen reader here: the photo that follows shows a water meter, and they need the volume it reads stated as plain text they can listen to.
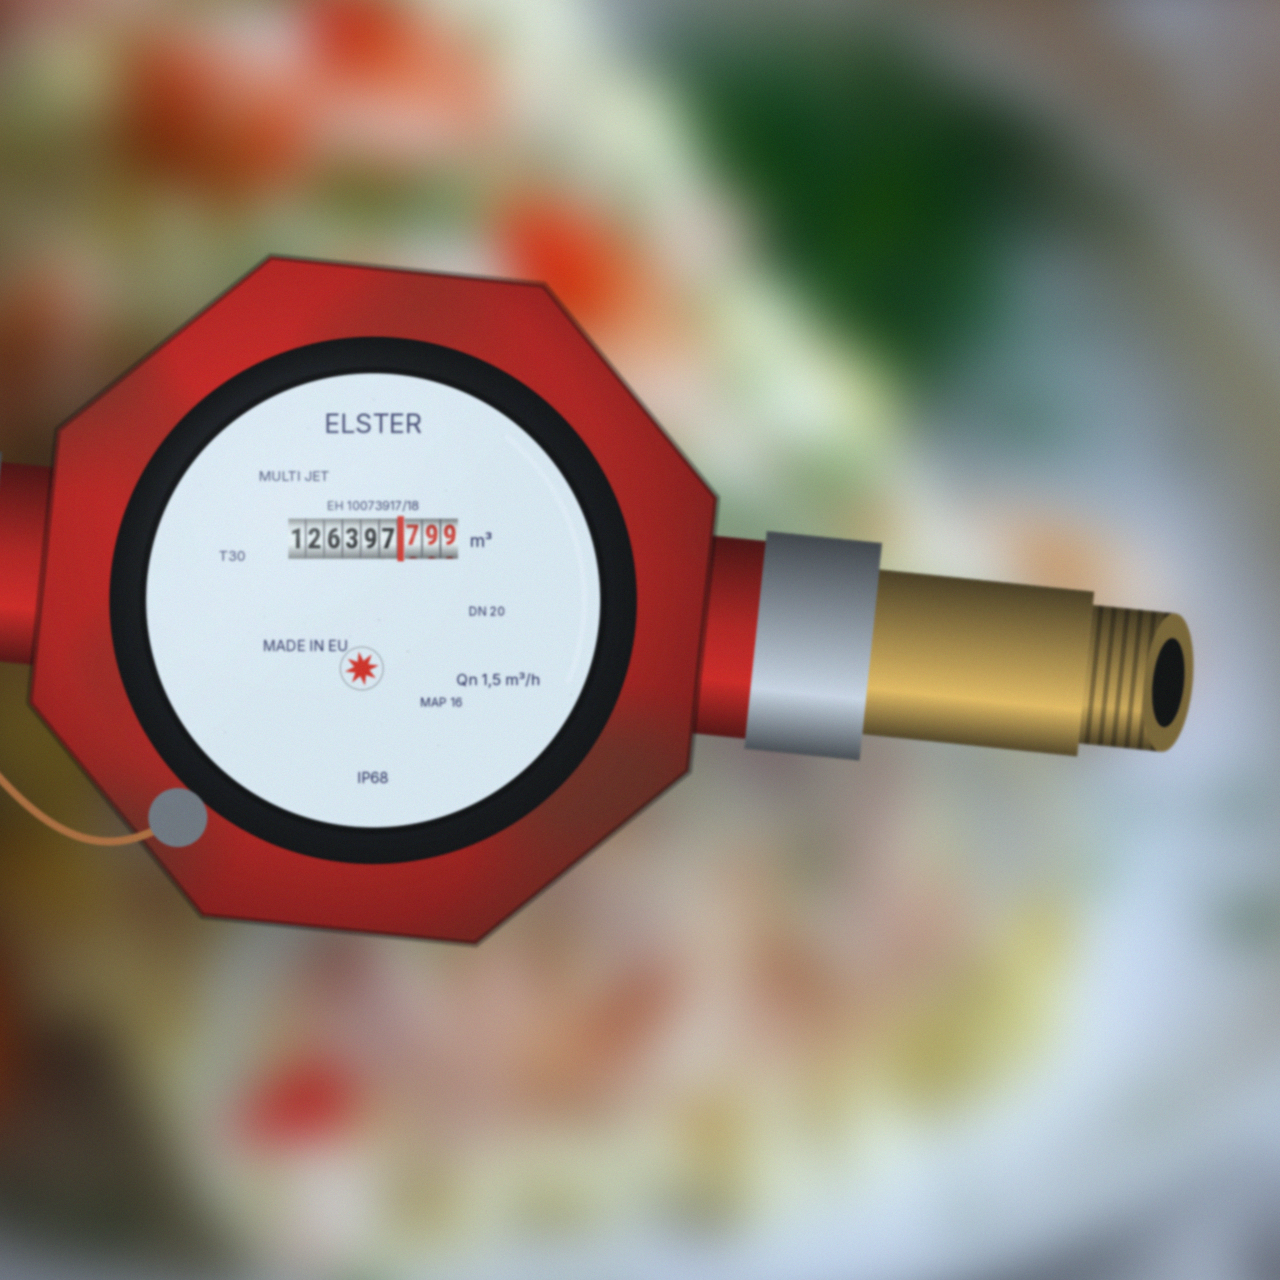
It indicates 126397.799 m³
